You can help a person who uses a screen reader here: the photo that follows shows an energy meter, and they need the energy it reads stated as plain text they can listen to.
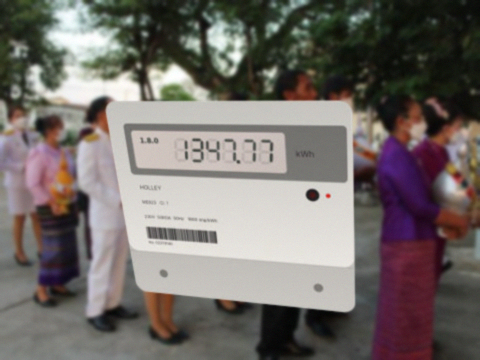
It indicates 1347.77 kWh
